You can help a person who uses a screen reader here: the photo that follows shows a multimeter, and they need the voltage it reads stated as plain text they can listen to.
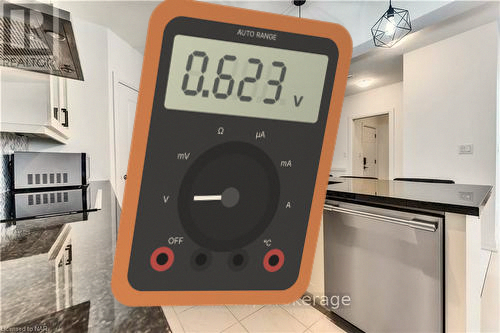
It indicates 0.623 V
